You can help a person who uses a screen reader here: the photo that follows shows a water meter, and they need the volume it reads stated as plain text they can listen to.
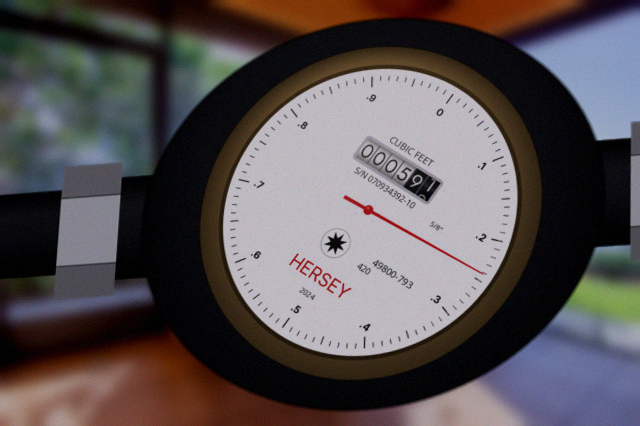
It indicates 591.24 ft³
